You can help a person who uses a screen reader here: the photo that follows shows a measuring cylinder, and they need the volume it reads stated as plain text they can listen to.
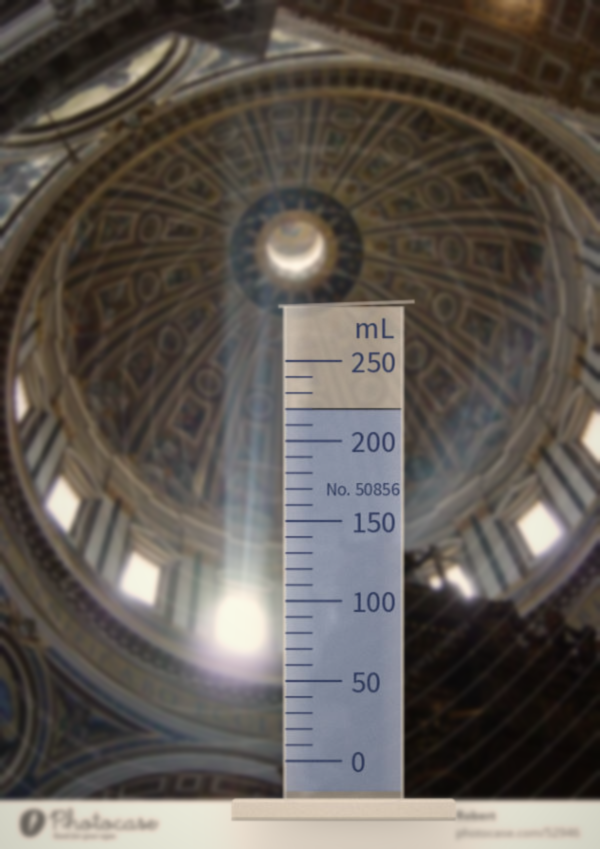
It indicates 220 mL
